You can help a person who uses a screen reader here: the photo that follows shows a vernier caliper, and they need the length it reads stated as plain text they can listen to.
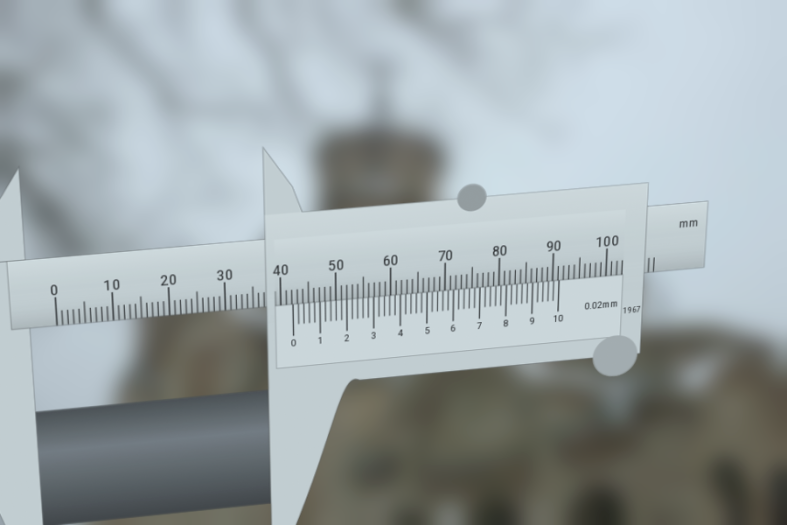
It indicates 42.2 mm
